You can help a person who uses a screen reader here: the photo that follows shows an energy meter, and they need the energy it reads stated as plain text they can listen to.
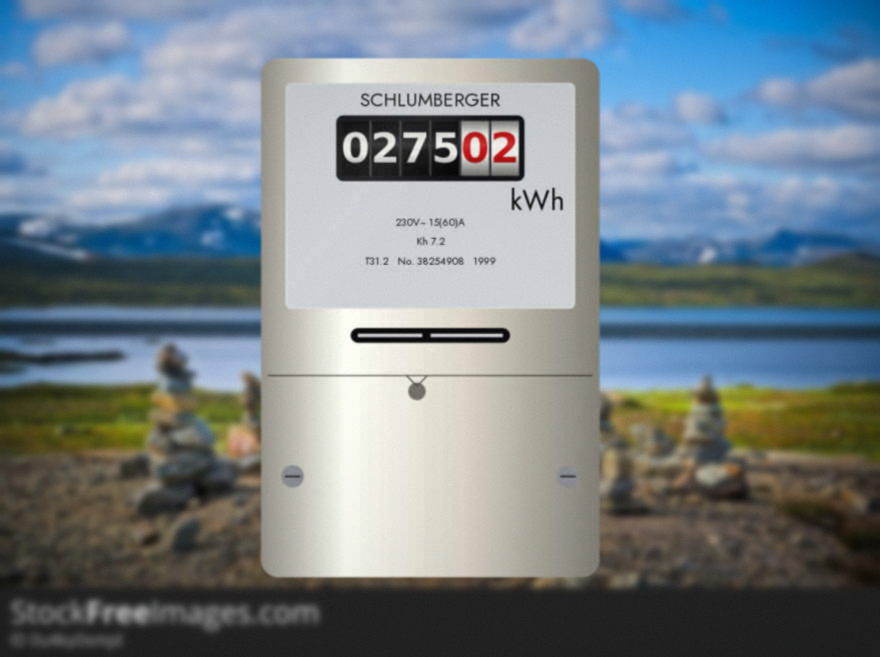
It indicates 275.02 kWh
